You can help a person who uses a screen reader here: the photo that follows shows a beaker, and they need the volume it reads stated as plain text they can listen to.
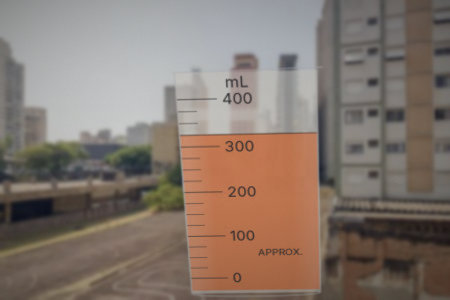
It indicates 325 mL
